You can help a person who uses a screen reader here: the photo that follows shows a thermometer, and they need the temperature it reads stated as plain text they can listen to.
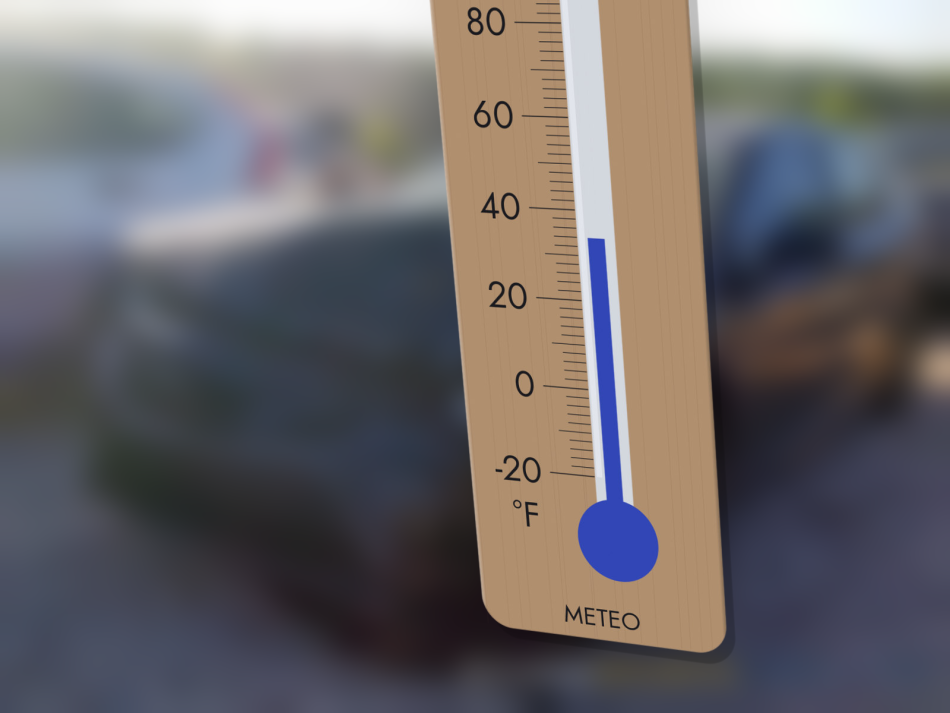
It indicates 34 °F
